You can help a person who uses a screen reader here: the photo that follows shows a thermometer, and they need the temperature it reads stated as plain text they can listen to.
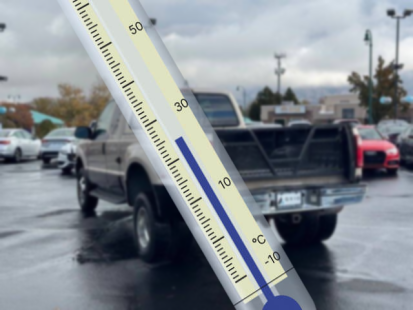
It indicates 24 °C
